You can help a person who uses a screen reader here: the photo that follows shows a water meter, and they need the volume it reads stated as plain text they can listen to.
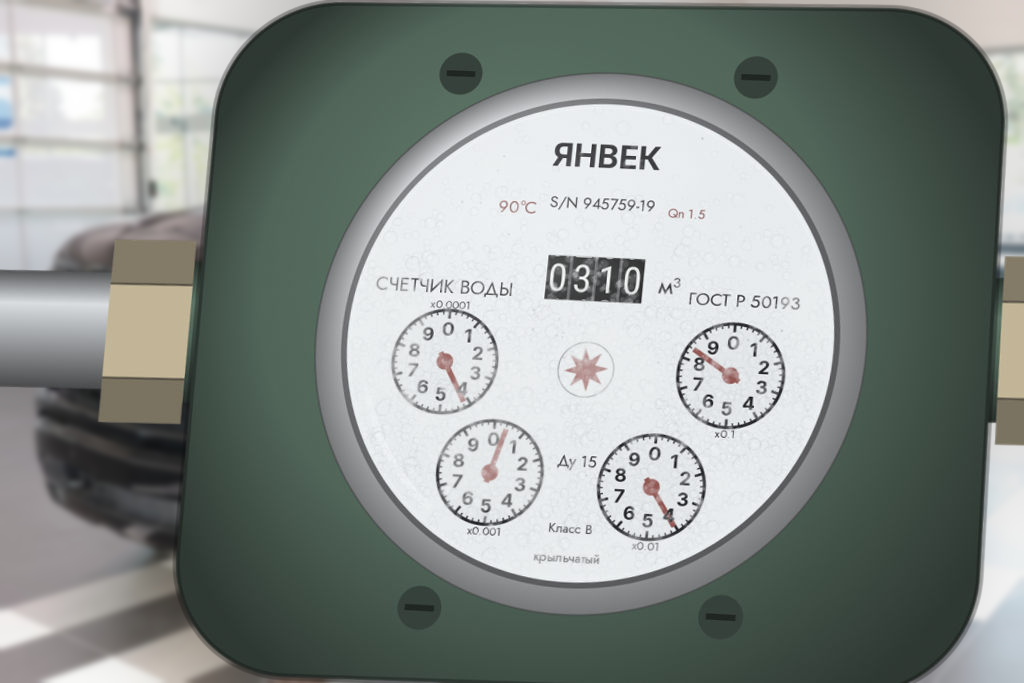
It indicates 310.8404 m³
